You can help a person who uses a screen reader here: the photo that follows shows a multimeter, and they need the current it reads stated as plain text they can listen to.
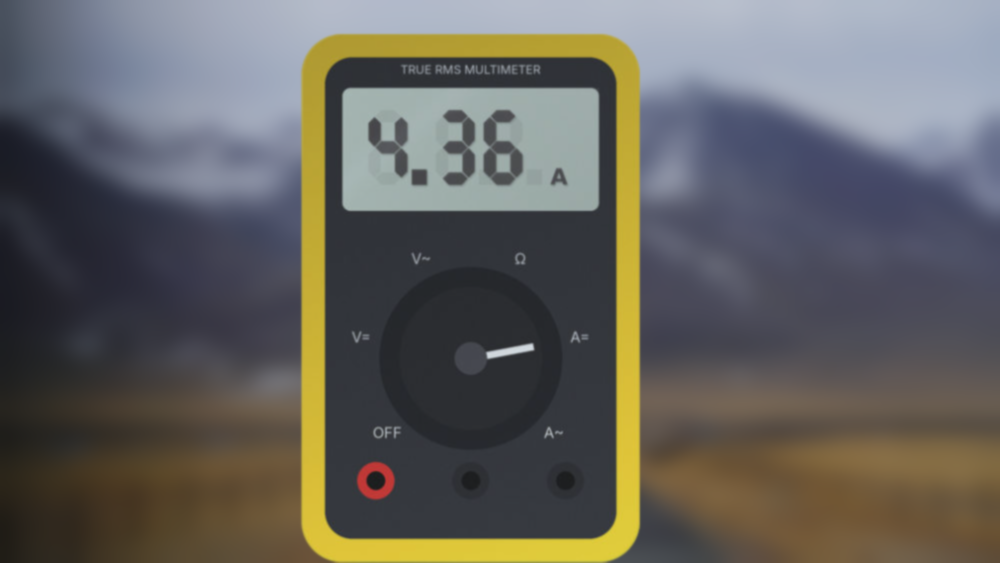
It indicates 4.36 A
